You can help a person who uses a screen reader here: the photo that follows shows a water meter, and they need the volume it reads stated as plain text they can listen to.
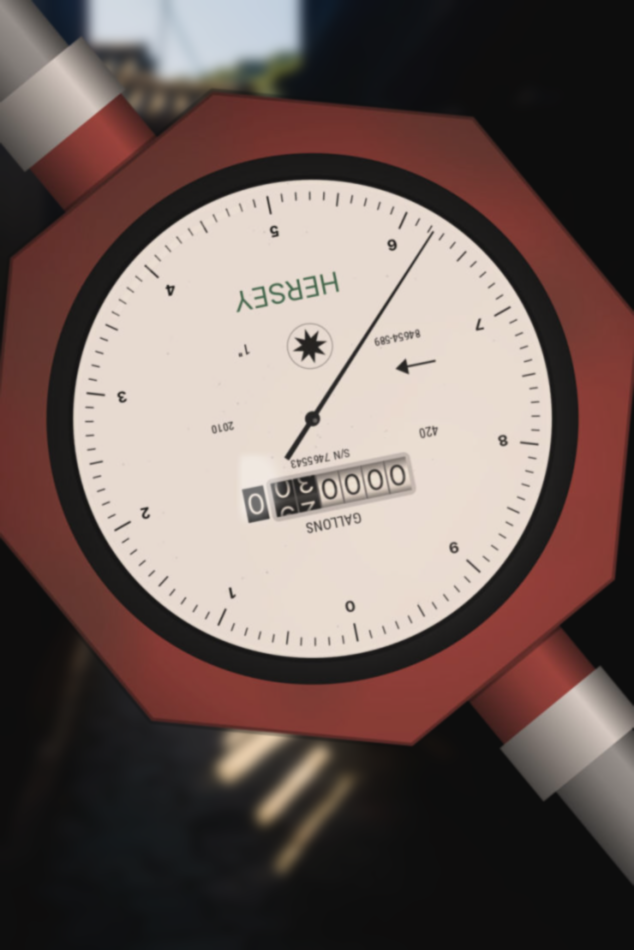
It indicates 296.2 gal
